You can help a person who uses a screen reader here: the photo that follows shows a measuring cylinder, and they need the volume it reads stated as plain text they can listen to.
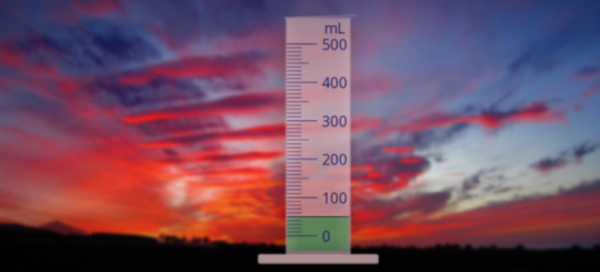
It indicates 50 mL
